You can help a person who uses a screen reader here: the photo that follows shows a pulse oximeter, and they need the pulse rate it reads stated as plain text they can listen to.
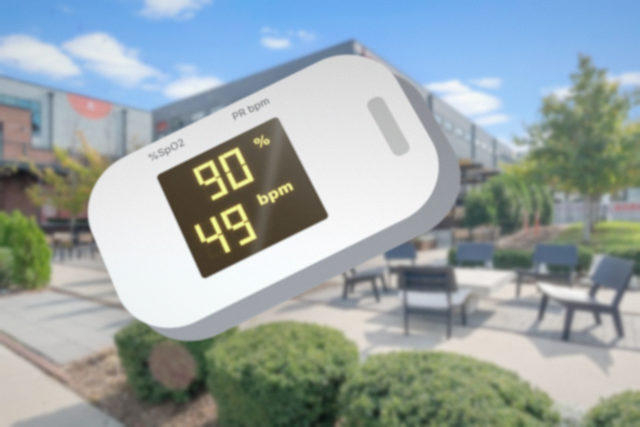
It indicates 49 bpm
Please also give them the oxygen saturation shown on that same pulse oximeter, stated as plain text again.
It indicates 90 %
